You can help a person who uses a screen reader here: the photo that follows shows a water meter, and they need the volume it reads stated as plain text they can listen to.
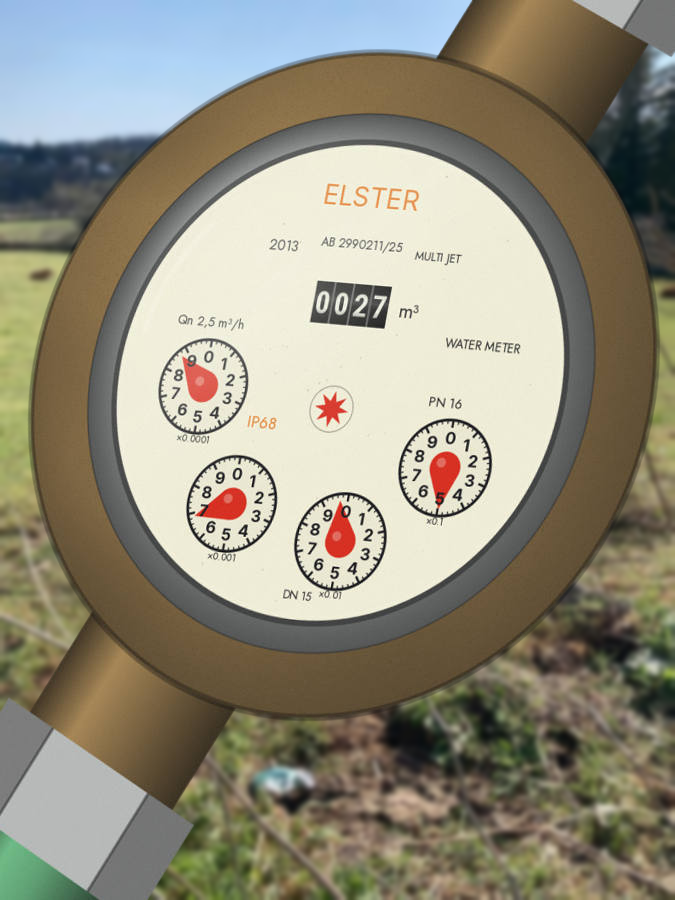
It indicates 27.4968 m³
